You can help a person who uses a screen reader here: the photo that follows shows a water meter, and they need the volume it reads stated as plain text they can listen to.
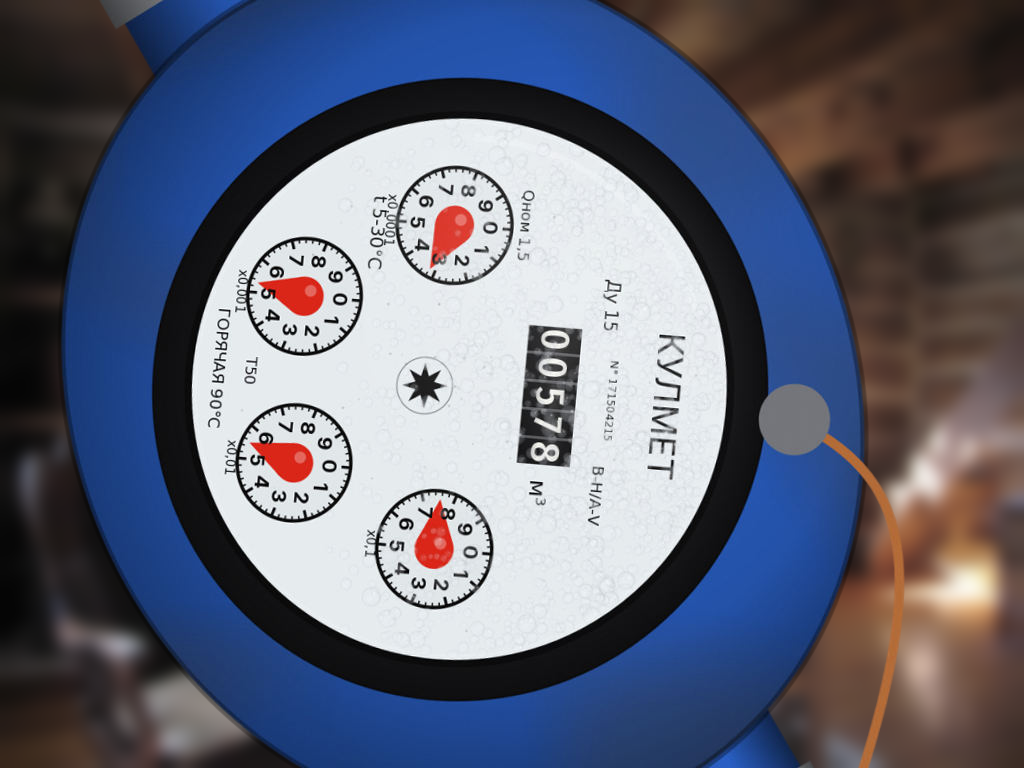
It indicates 578.7553 m³
